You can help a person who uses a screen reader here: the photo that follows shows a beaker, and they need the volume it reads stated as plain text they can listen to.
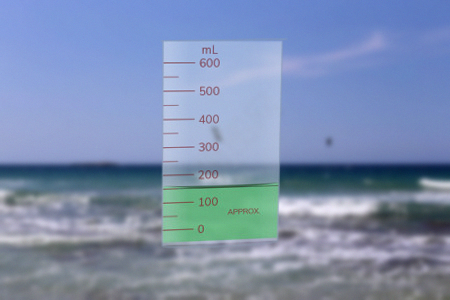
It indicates 150 mL
